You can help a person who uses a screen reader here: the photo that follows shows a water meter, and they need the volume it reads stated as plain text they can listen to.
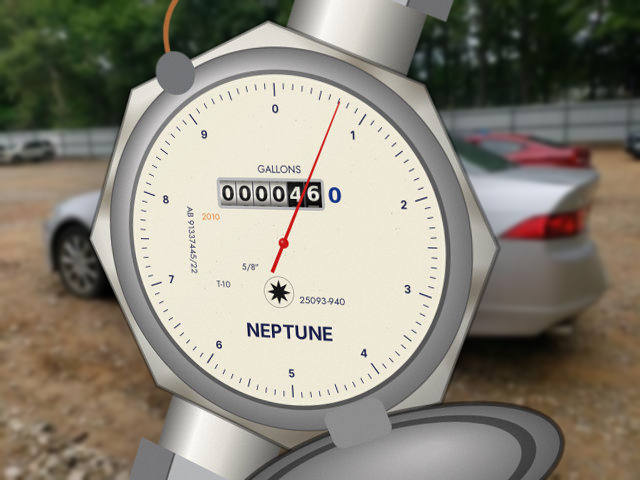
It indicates 460.7 gal
